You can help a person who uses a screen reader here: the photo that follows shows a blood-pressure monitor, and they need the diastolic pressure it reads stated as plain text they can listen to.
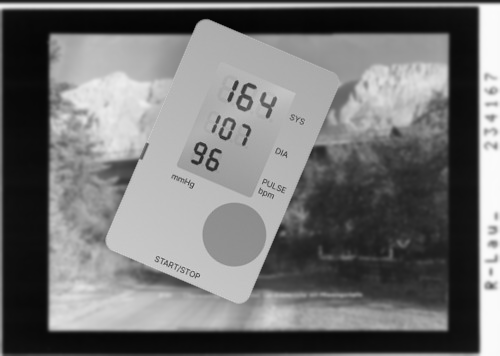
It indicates 107 mmHg
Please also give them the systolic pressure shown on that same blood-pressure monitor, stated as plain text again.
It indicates 164 mmHg
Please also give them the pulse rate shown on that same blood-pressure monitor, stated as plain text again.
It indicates 96 bpm
